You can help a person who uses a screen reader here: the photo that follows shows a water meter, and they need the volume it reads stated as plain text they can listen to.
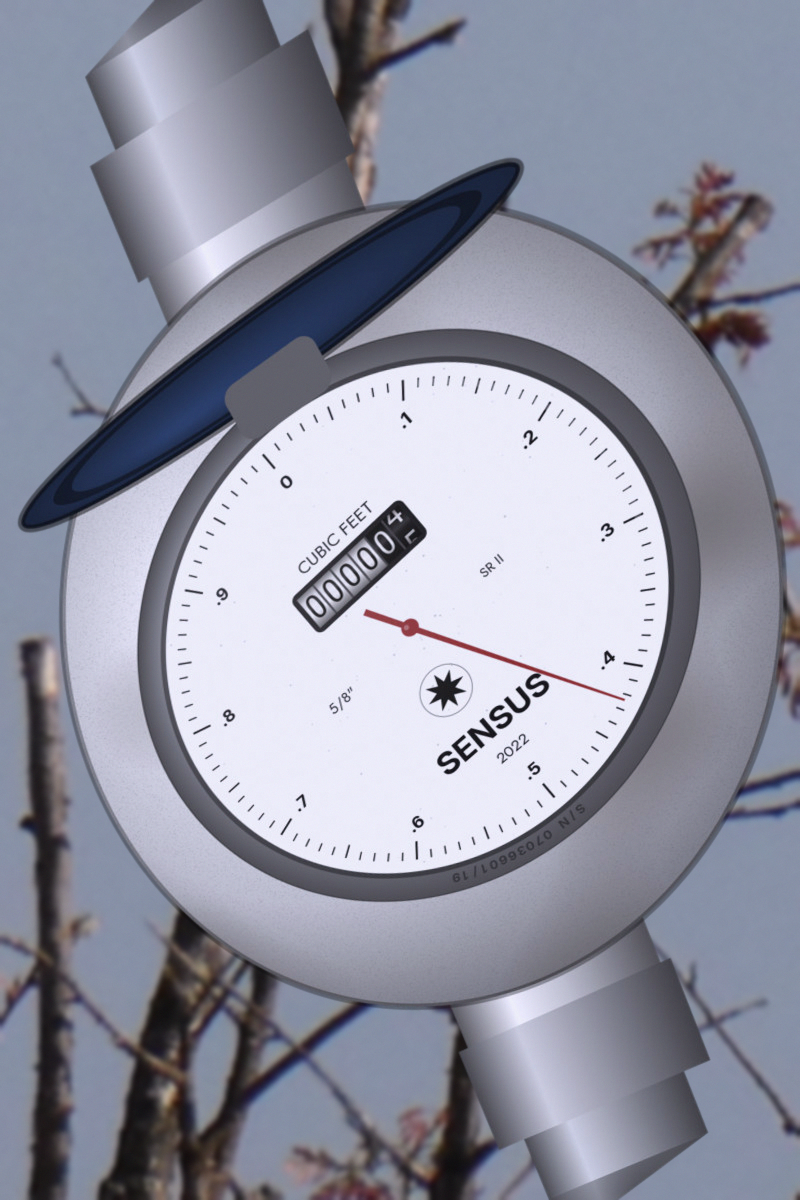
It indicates 4.42 ft³
